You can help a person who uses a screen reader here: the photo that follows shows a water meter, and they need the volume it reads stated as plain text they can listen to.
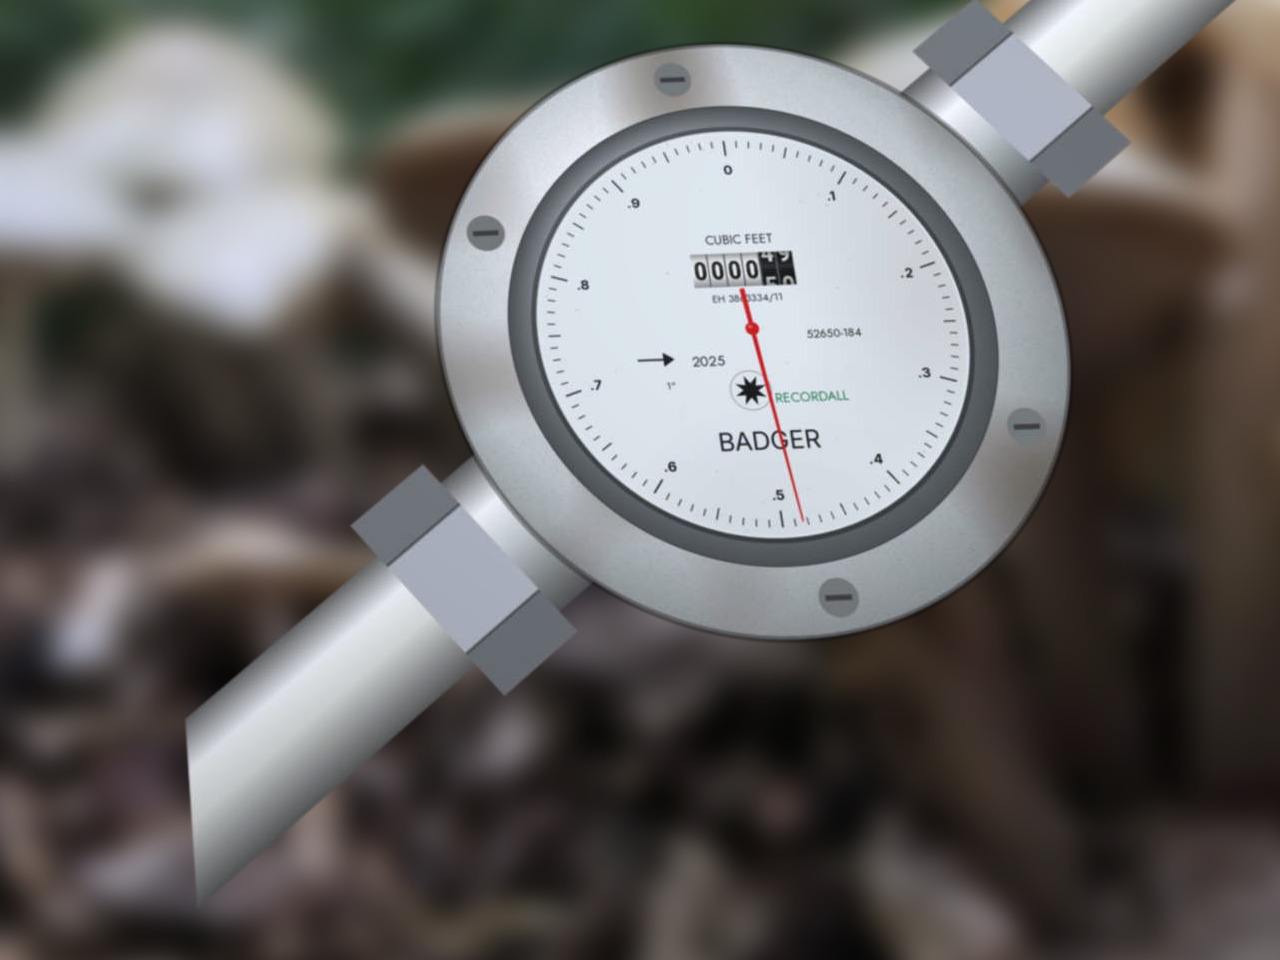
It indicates 49.48 ft³
